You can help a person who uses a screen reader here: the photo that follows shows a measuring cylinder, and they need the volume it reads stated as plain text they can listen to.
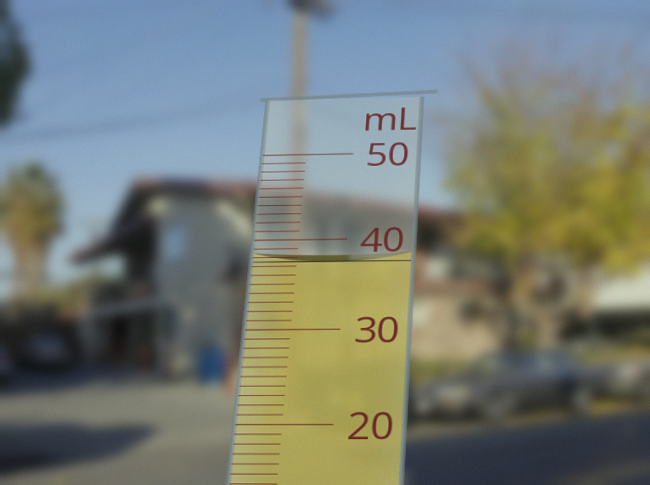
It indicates 37.5 mL
